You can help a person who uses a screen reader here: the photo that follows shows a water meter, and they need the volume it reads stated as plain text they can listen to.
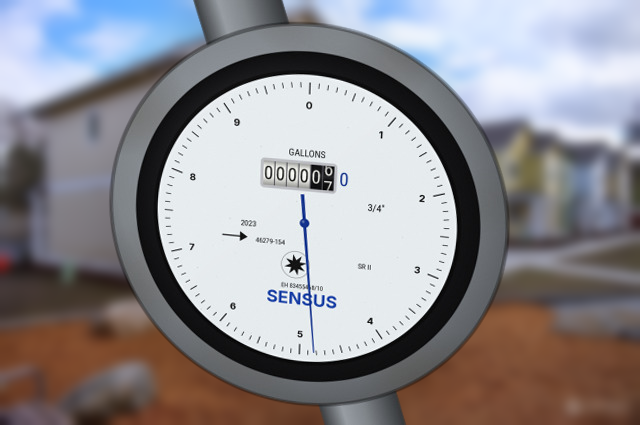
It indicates 64.8 gal
